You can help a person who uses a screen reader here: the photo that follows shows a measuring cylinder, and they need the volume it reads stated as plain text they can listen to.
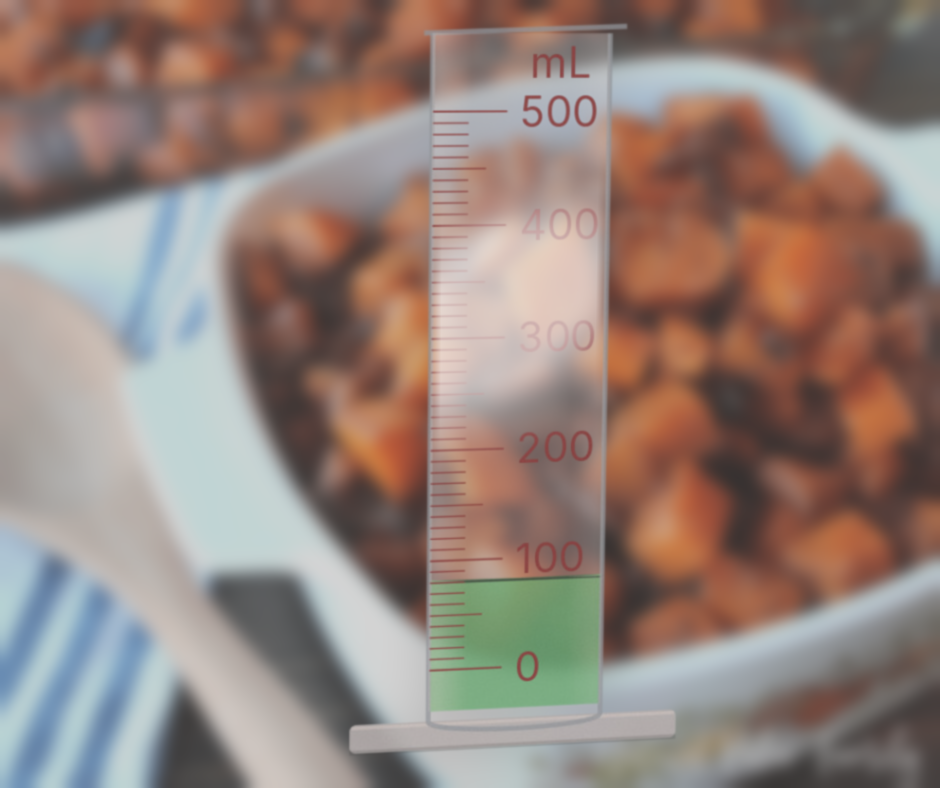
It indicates 80 mL
